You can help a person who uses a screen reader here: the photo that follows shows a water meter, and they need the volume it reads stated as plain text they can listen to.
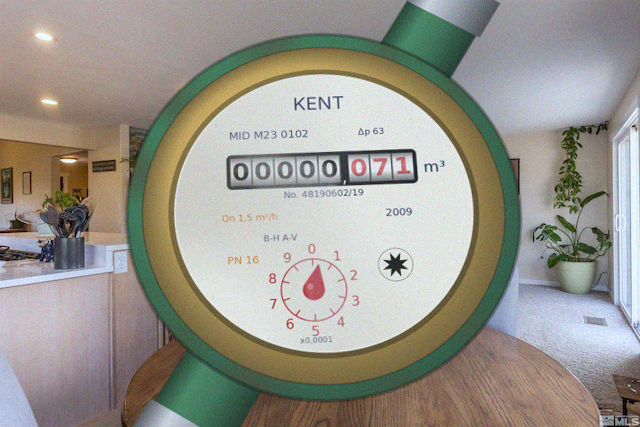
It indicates 0.0710 m³
